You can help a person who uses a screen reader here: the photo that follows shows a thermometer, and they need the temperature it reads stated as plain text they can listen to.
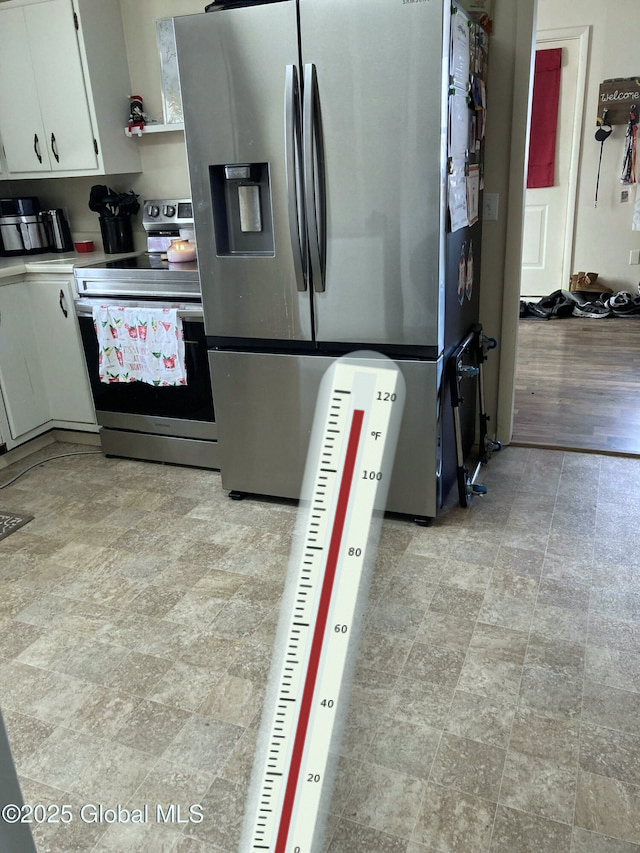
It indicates 116 °F
